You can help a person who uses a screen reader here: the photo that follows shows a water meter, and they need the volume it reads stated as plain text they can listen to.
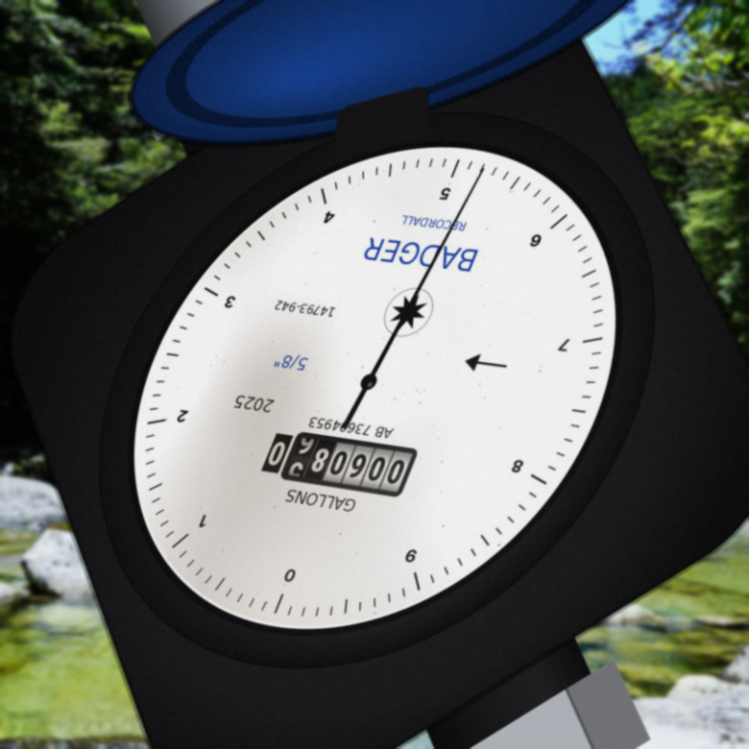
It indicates 60855.2 gal
